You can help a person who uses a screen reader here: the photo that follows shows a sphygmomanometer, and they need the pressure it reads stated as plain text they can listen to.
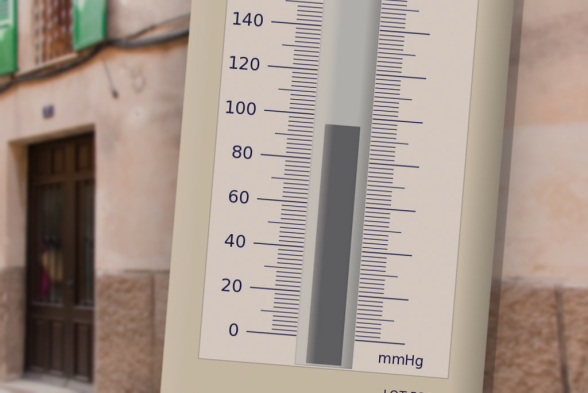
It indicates 96 mmHg
